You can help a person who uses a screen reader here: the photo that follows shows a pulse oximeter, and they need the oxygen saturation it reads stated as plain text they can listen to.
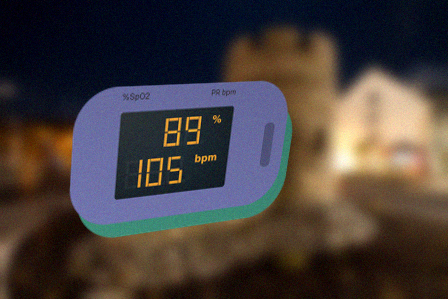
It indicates 89 %
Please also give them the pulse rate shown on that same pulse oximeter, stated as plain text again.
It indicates 105 bpm
